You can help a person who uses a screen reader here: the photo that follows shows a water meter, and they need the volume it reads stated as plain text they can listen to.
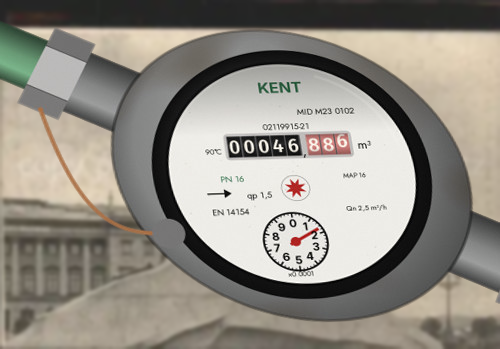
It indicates 46.8861 m³
